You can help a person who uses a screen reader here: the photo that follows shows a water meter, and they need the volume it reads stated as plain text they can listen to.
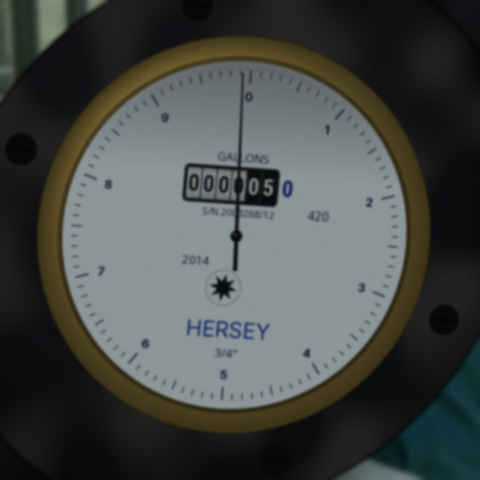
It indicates 49.9 gal
